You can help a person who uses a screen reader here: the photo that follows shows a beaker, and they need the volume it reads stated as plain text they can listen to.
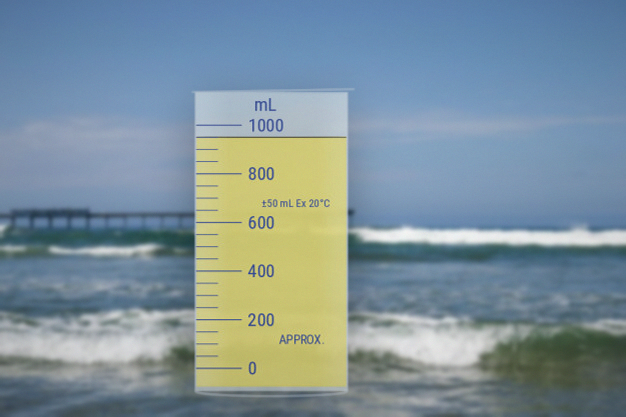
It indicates 950 mL
